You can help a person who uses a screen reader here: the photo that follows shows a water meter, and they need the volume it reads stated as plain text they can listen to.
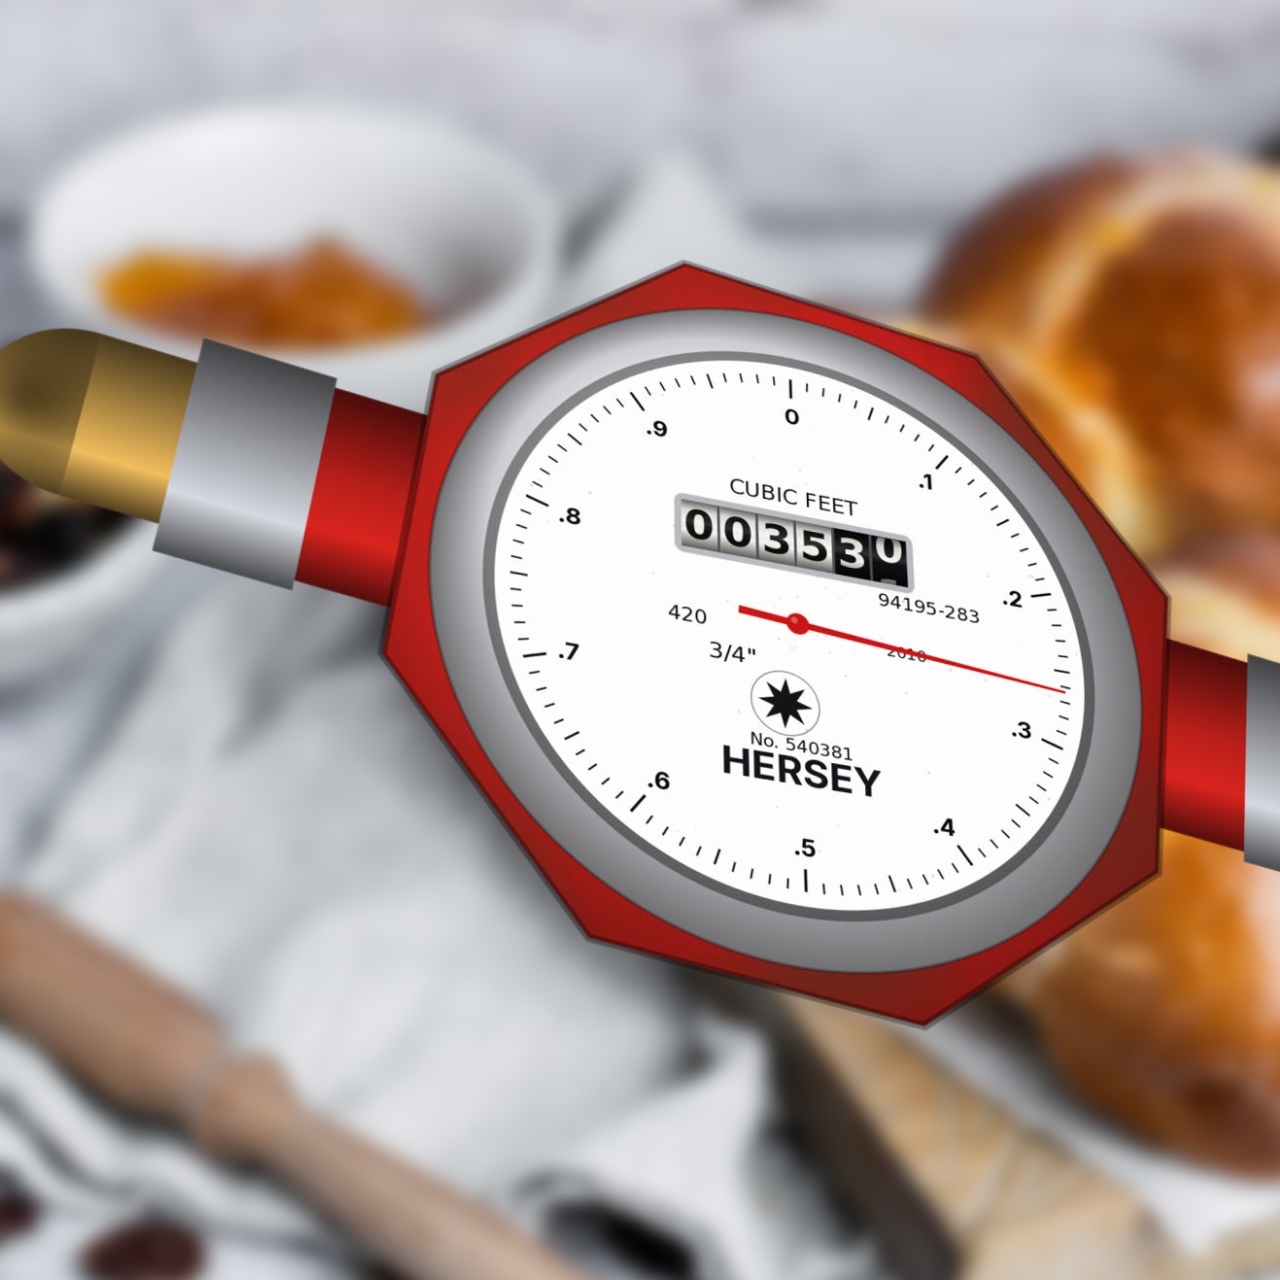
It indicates 3530.26 ft³
